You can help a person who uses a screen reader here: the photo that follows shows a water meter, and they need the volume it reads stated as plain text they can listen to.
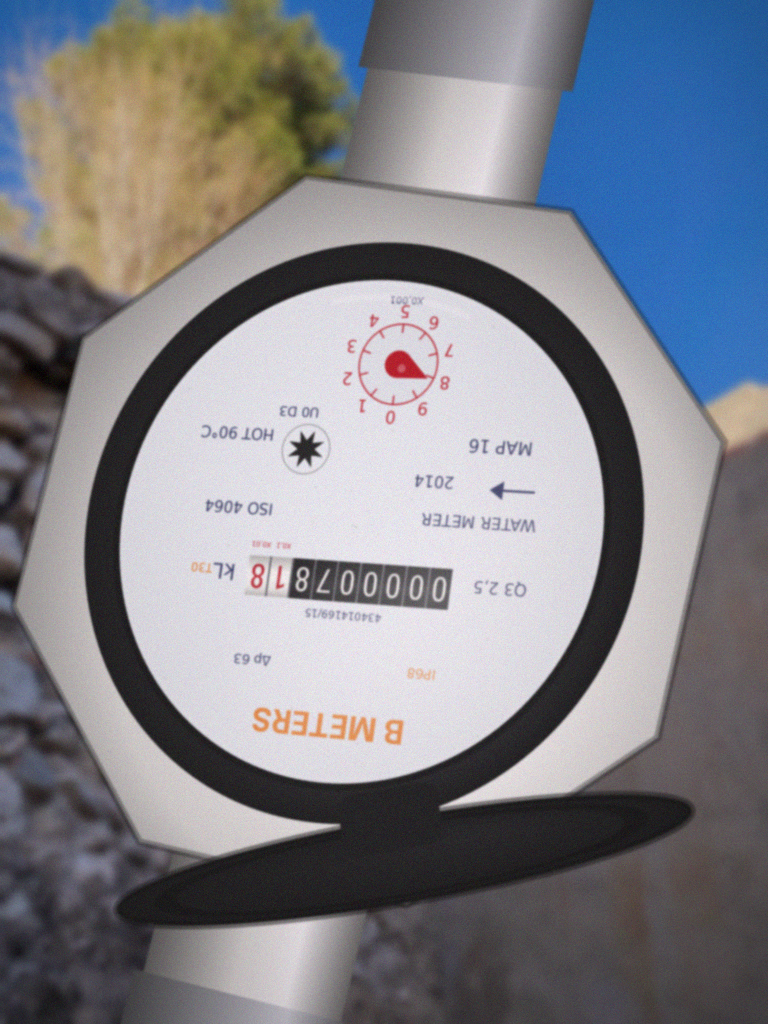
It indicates 78.188 kL
